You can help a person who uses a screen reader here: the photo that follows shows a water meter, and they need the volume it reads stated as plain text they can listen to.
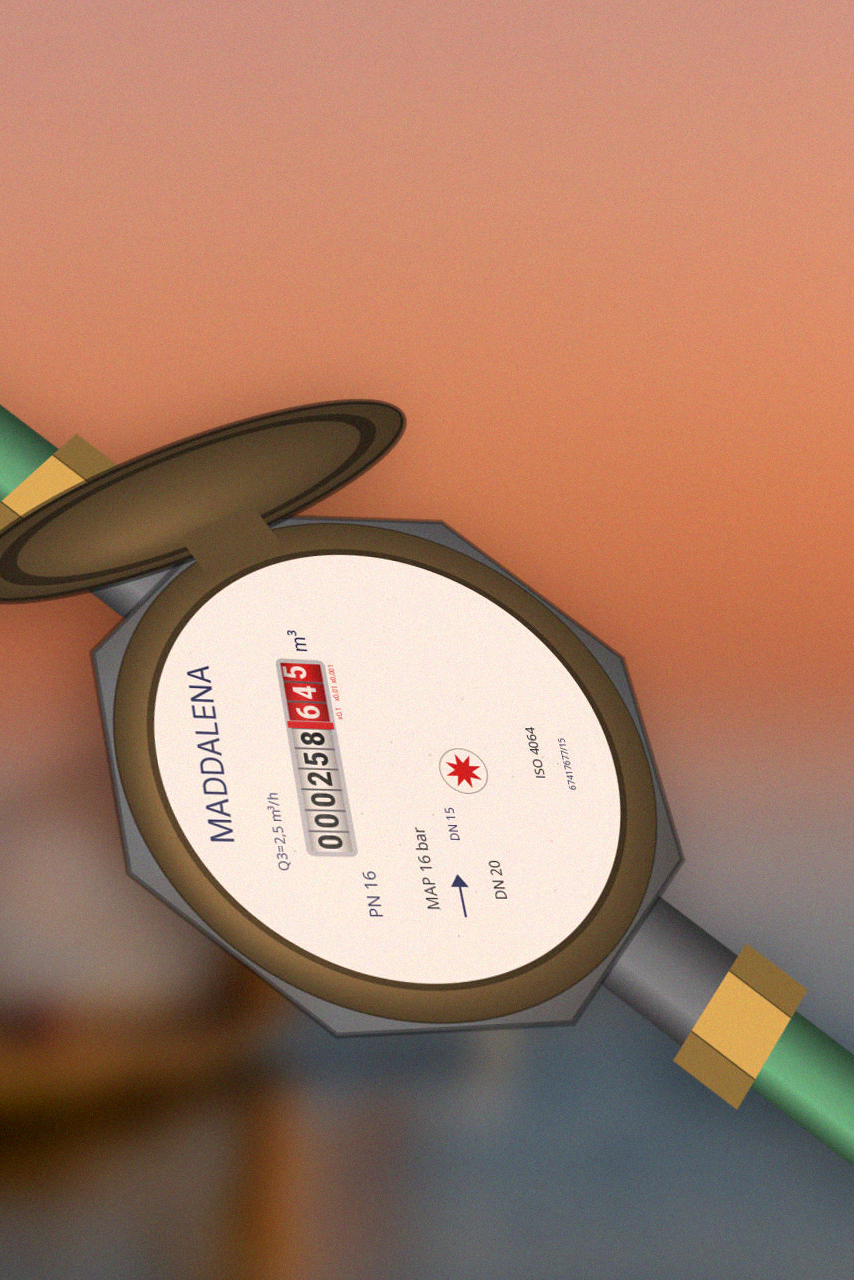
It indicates 258.645 m³
